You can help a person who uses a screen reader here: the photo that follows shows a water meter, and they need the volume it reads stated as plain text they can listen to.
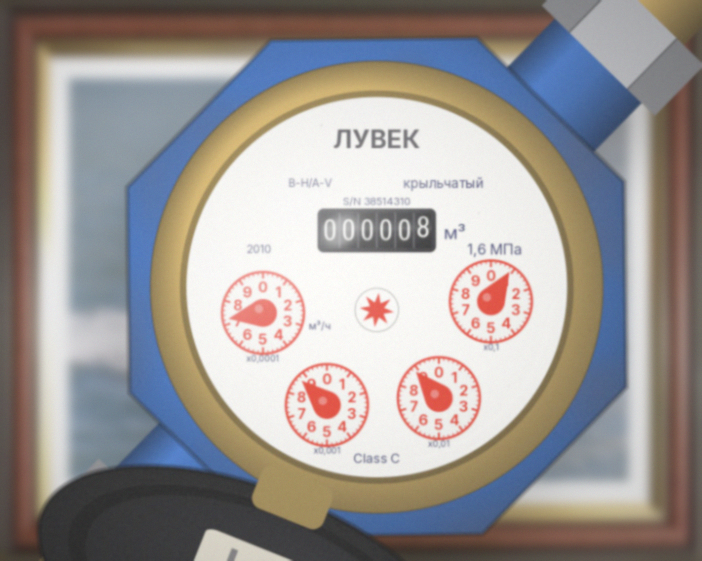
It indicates 8.0887 m³
